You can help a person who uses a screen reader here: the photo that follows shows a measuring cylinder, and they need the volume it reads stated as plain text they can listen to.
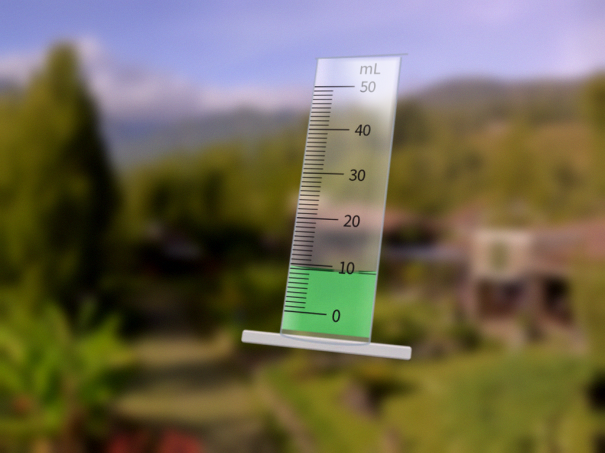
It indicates 9 mL
